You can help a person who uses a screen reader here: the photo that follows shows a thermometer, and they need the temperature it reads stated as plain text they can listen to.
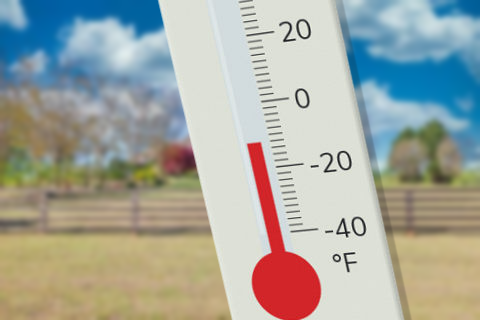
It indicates -12 °F
